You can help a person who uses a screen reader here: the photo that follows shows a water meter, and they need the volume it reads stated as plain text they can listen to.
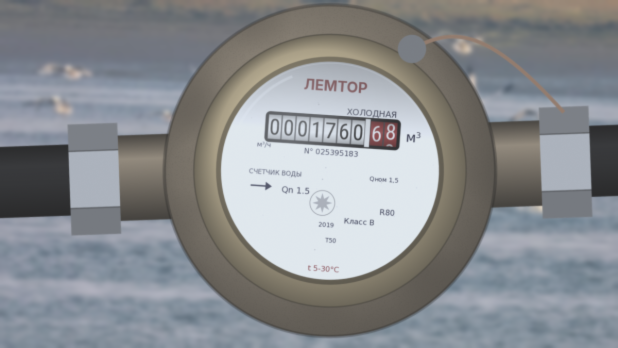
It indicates 1760.68 m³
